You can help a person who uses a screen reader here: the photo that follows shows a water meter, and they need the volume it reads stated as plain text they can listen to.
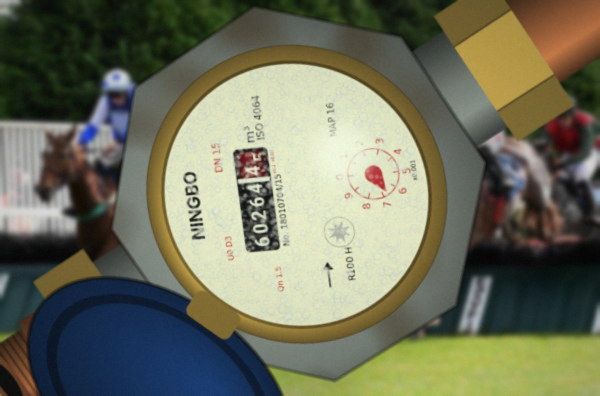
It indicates 60264.446 m³
